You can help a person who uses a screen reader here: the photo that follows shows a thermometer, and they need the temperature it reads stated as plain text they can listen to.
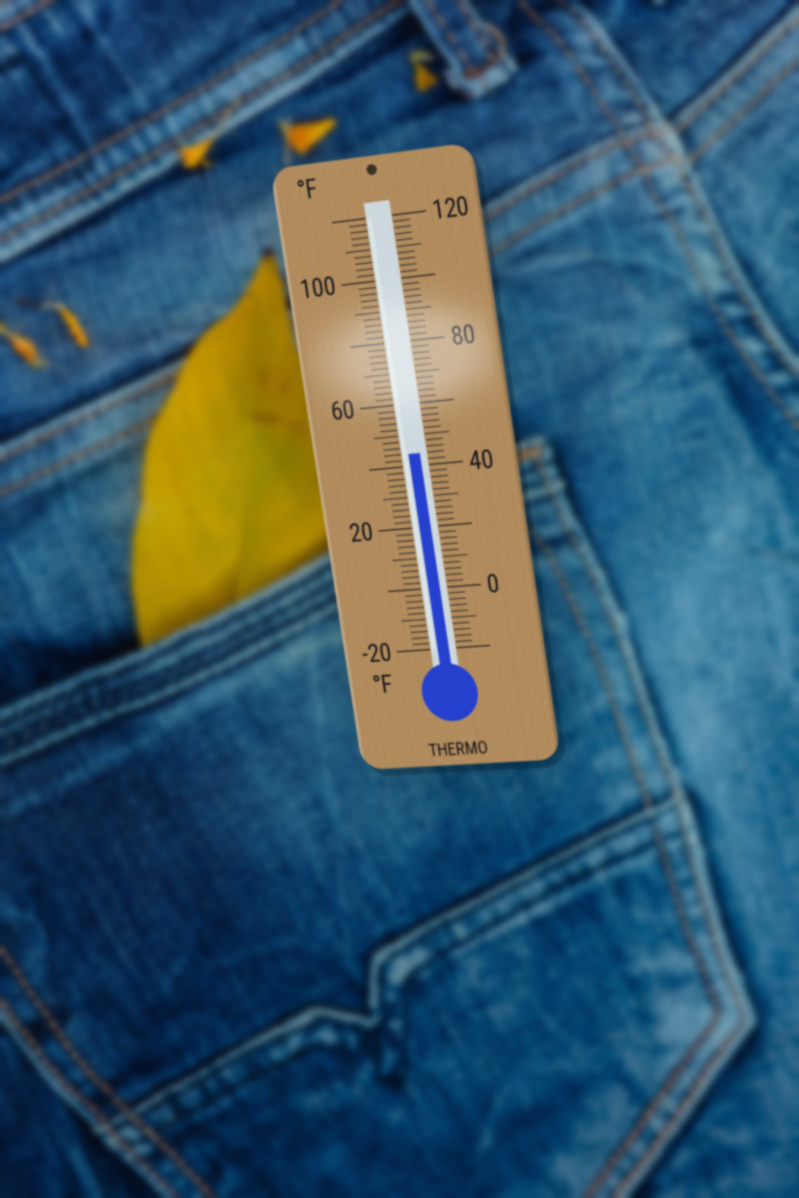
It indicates 44 °F
